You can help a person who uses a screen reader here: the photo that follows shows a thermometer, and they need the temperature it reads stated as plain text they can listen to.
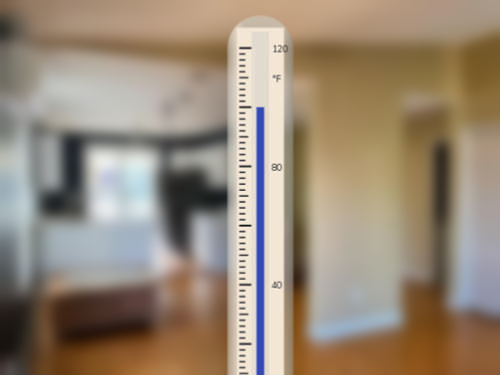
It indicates 100 °F
